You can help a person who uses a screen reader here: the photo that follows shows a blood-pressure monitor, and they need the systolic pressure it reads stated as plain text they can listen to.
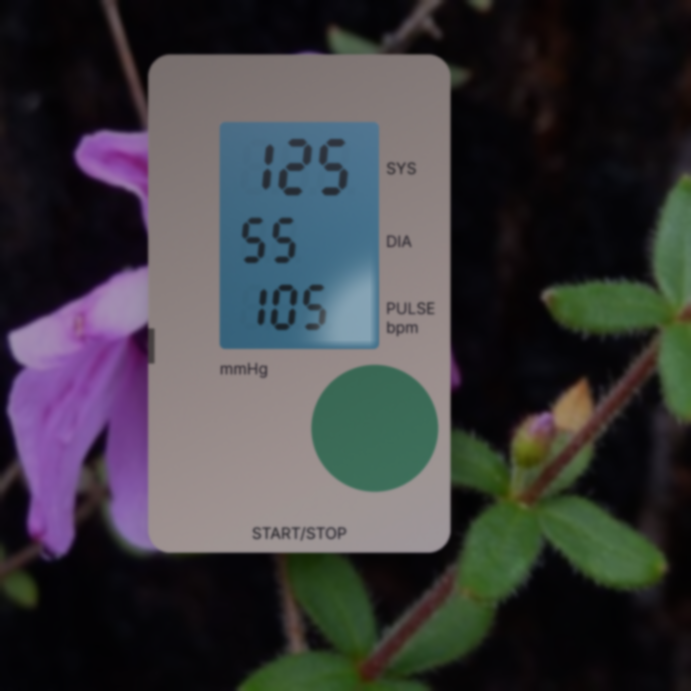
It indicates 125 mmHg
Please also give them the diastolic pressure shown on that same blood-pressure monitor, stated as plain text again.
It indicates 55 mmHg
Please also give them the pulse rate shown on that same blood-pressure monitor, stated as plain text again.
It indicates 105 bpm
